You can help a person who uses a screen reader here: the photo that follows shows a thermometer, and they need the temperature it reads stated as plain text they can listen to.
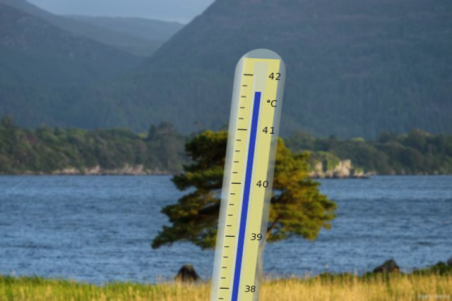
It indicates 41.7 °C
